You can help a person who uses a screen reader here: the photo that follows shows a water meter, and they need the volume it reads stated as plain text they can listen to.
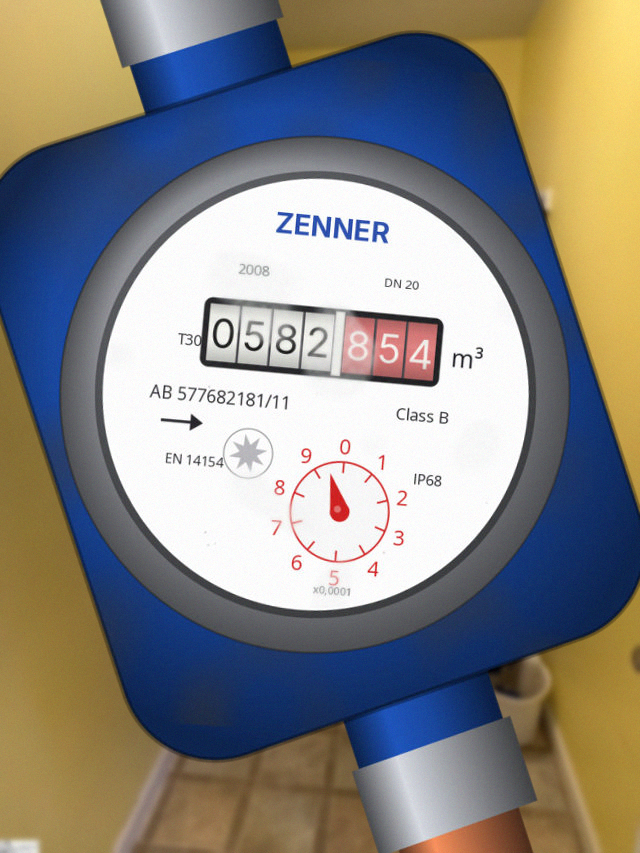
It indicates 582.8539 m³
